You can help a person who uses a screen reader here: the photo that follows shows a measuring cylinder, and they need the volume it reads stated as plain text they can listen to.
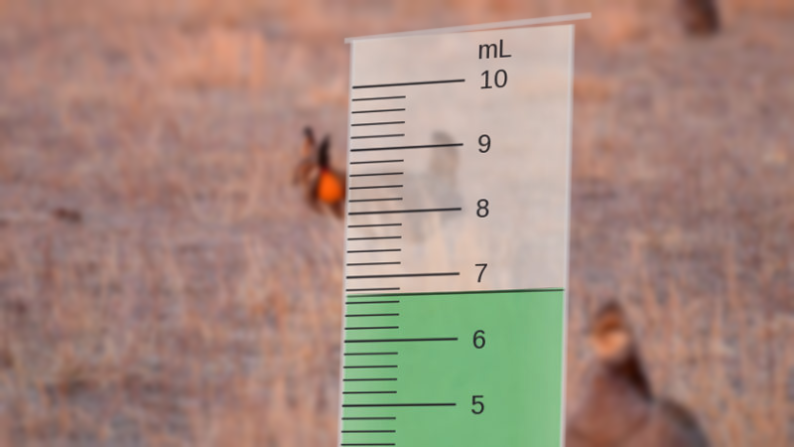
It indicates 6.7 mL
